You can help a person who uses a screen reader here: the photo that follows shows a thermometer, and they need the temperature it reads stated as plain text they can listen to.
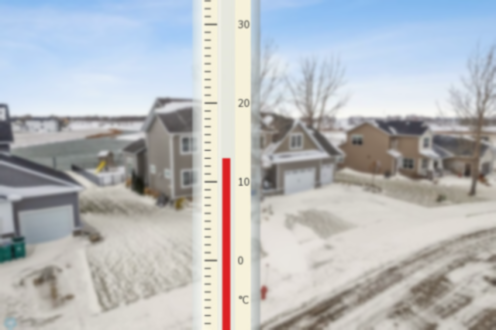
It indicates 13 °C
